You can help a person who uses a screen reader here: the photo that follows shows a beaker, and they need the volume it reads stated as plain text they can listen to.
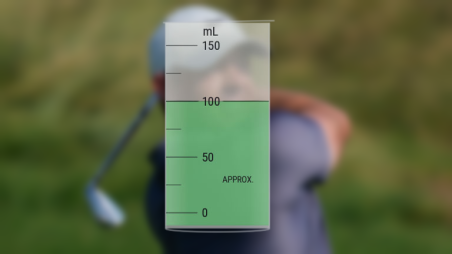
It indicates 100 mL
